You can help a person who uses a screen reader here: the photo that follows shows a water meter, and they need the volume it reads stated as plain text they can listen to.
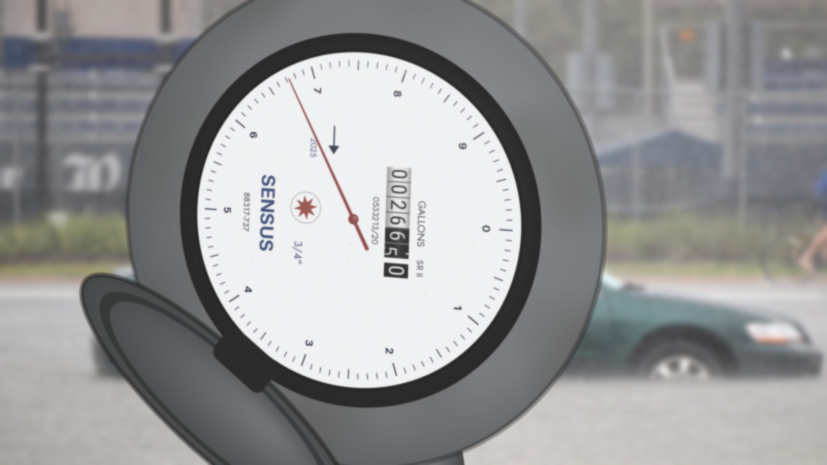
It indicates 26646.7 gal
